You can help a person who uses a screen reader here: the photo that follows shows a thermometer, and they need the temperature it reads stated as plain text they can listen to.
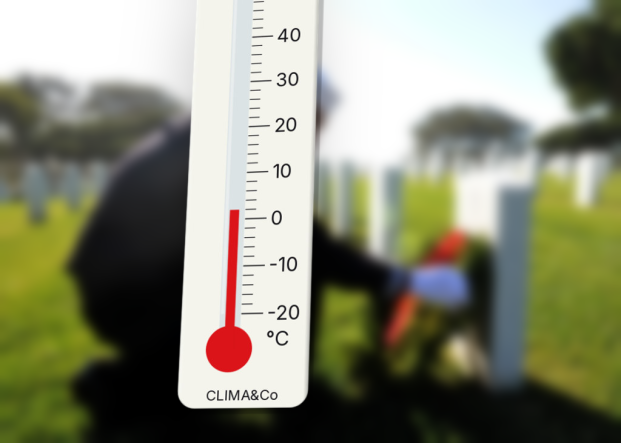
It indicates 2 °C
